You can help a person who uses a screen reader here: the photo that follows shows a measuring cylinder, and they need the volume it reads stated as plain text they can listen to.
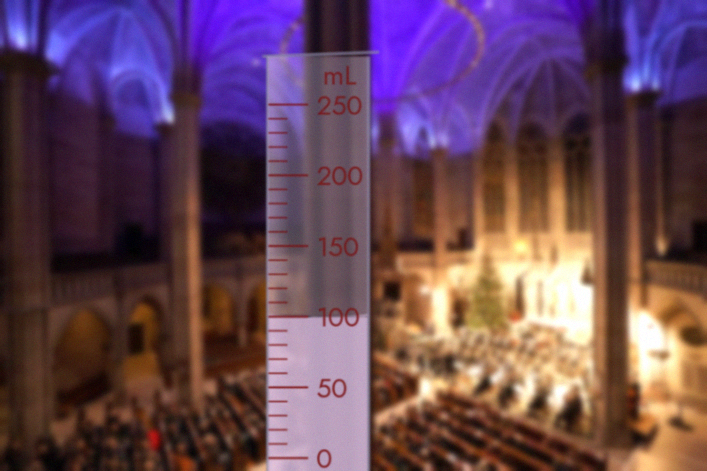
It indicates 100 mL
